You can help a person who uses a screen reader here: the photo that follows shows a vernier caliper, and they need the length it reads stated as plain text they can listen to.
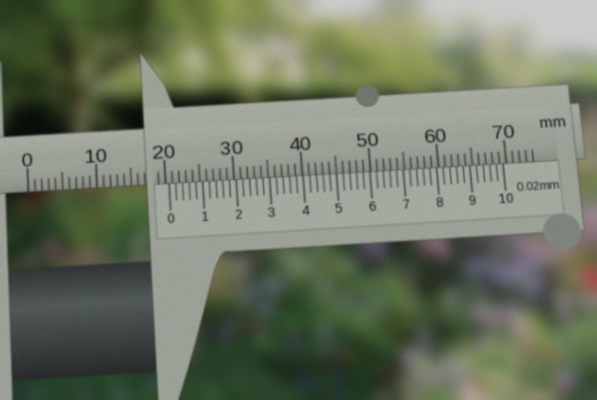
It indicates 20.5 mm
